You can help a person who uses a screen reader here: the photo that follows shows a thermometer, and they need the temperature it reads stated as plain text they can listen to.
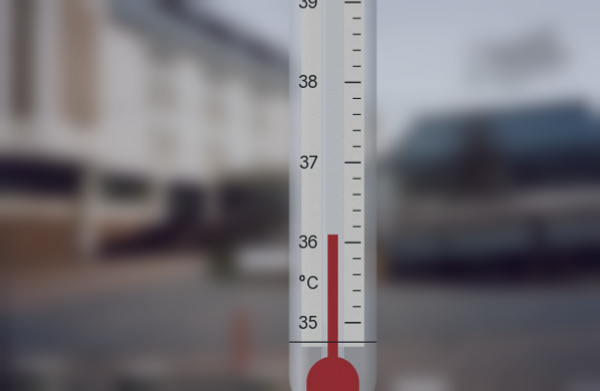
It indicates 36.1 °C
